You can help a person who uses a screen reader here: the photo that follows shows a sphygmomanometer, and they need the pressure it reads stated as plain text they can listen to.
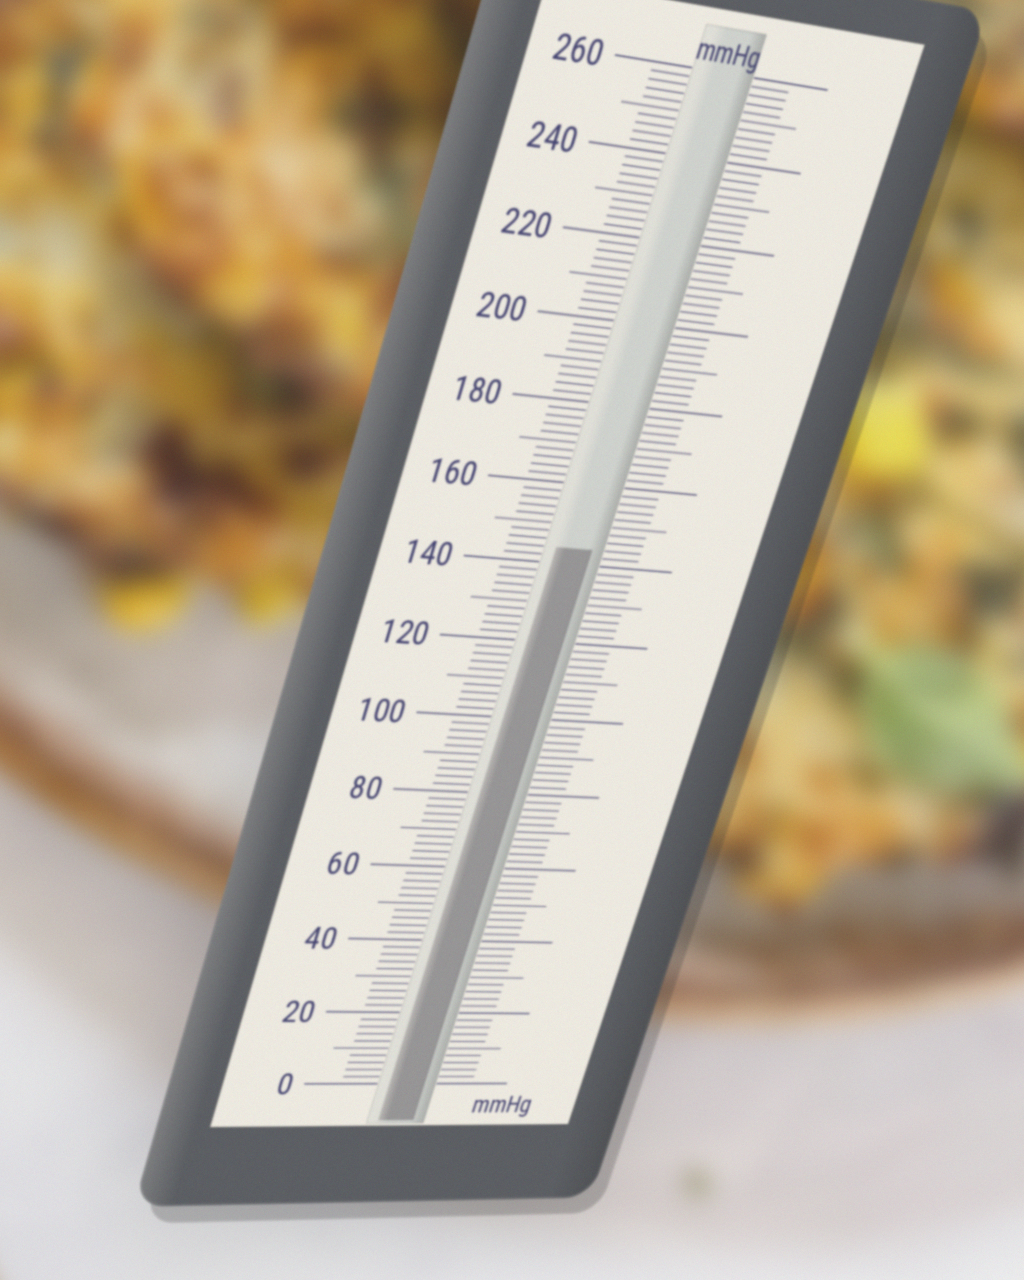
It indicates 144 mmHg
